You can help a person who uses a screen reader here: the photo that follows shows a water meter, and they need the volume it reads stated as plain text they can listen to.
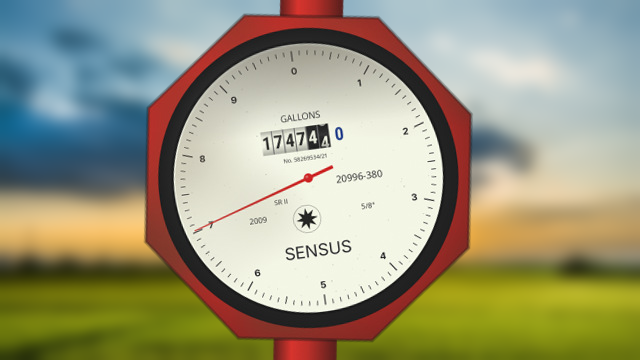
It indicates 1747437.0 gal
